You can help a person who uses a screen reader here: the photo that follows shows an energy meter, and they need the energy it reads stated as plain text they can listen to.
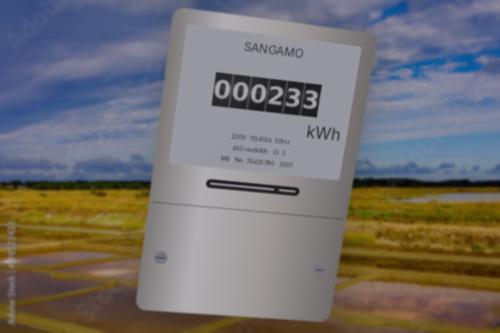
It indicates 233 kWh
